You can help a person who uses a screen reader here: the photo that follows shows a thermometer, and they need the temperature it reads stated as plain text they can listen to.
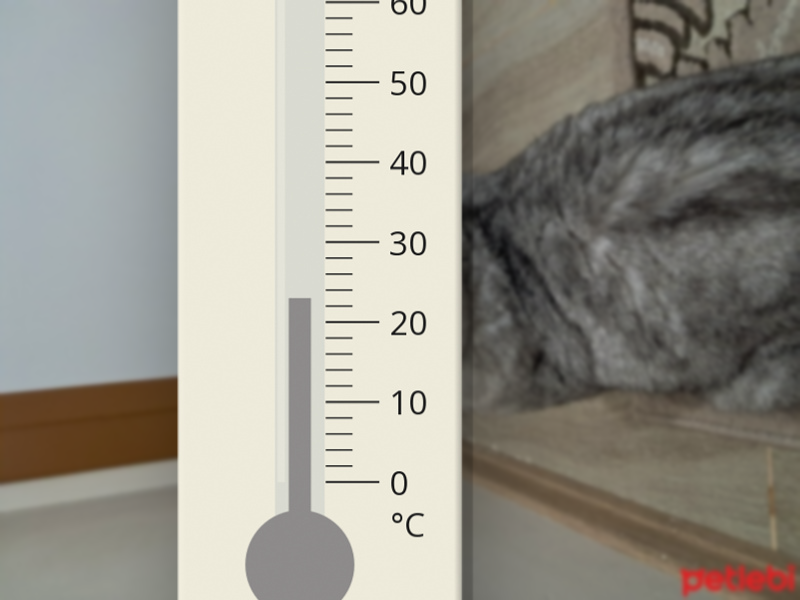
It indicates 23 °C
